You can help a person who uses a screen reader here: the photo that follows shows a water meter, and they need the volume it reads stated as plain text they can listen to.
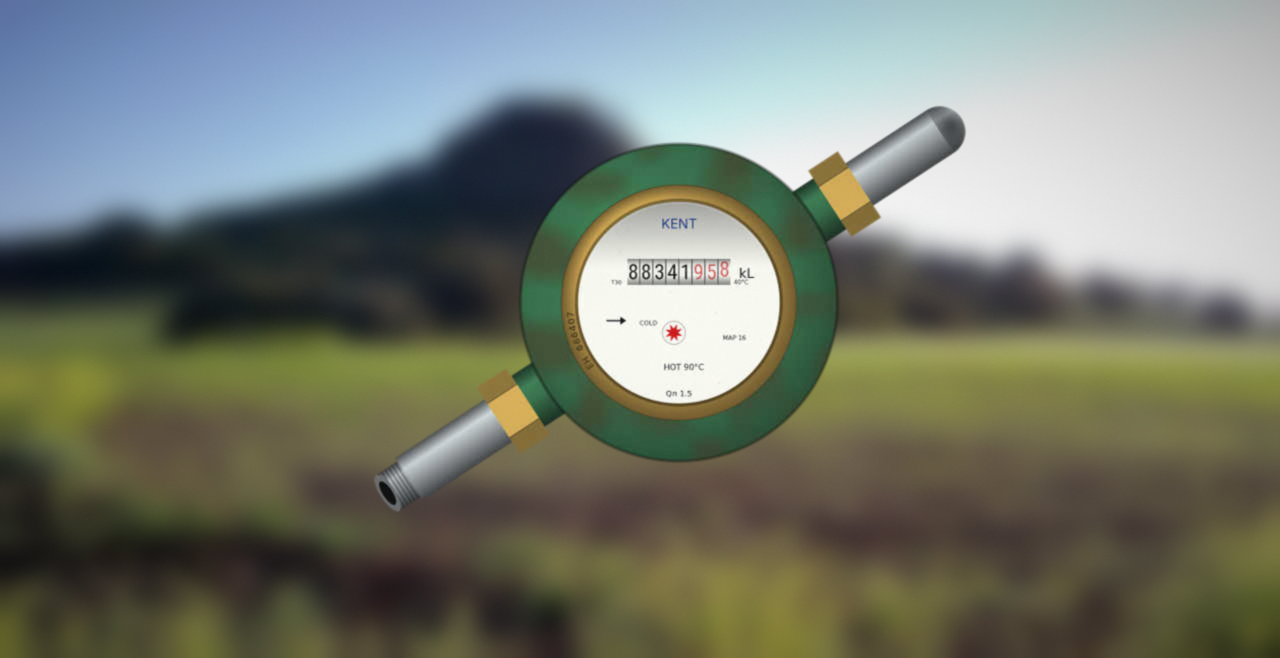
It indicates 88341.958 kL
